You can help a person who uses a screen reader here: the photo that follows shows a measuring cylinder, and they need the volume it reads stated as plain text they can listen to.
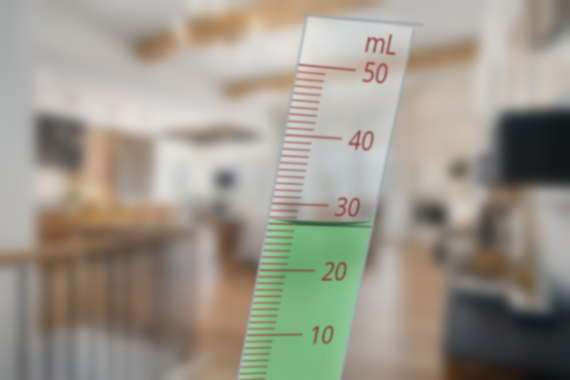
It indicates 27 mL
